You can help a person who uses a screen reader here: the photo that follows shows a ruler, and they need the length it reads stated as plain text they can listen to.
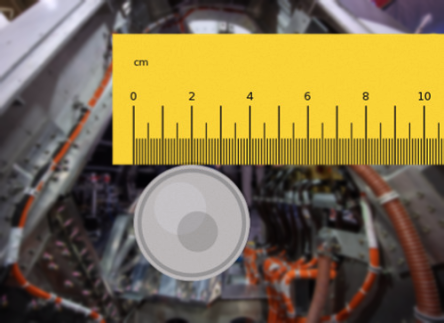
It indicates 4 cm
